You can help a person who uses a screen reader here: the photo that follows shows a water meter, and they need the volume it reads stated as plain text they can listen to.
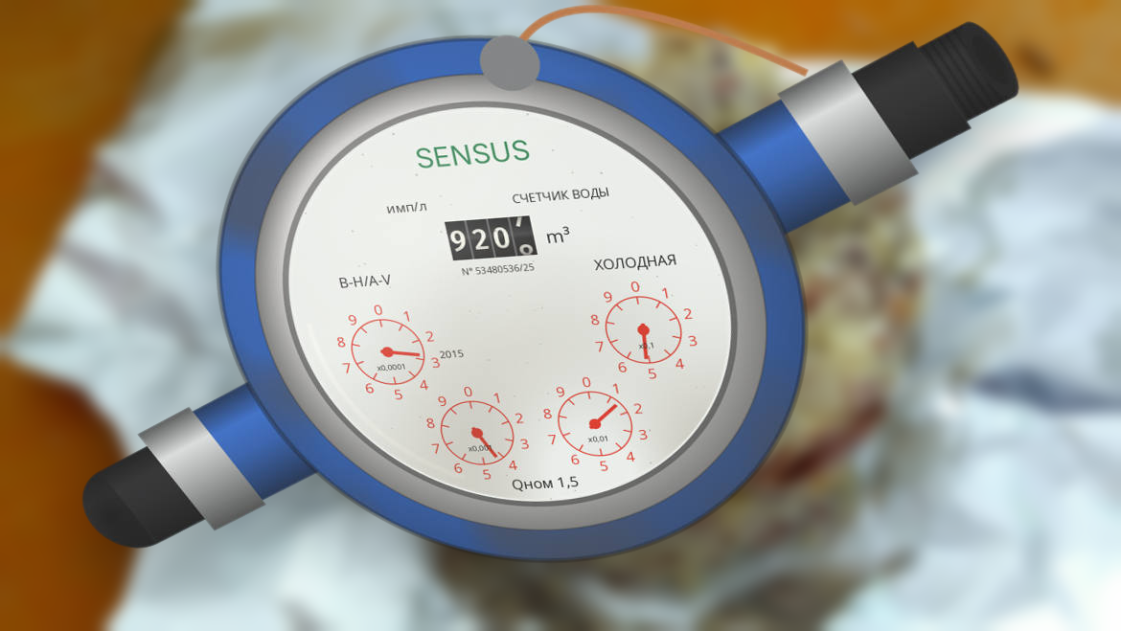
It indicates 9207.5142 m³
